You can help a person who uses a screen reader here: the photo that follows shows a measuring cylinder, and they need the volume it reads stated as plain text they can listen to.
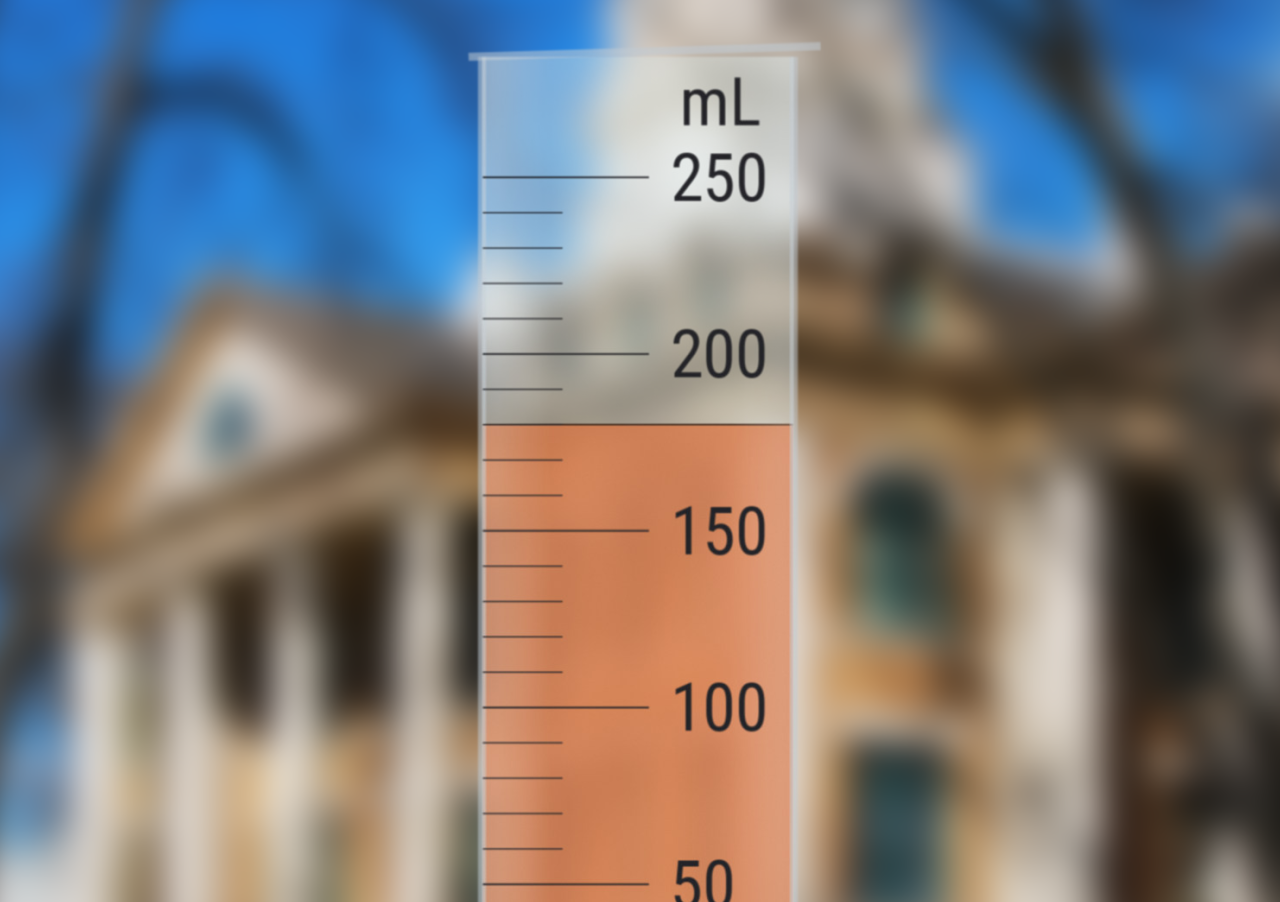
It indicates 180 mL
